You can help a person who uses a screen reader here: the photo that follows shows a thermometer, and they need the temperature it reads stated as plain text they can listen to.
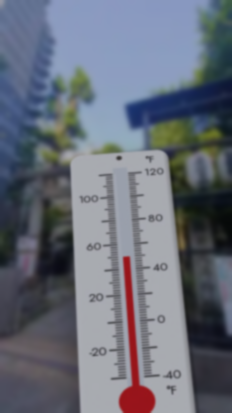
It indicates 50 °F
